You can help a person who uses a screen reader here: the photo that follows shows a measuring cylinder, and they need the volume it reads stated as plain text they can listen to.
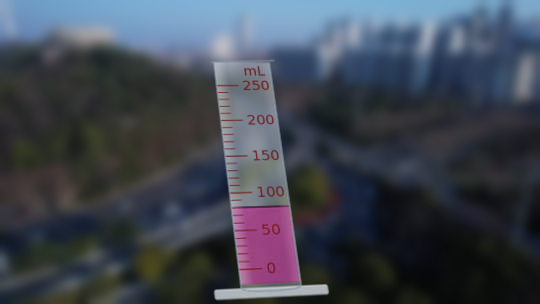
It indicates 80 mL
